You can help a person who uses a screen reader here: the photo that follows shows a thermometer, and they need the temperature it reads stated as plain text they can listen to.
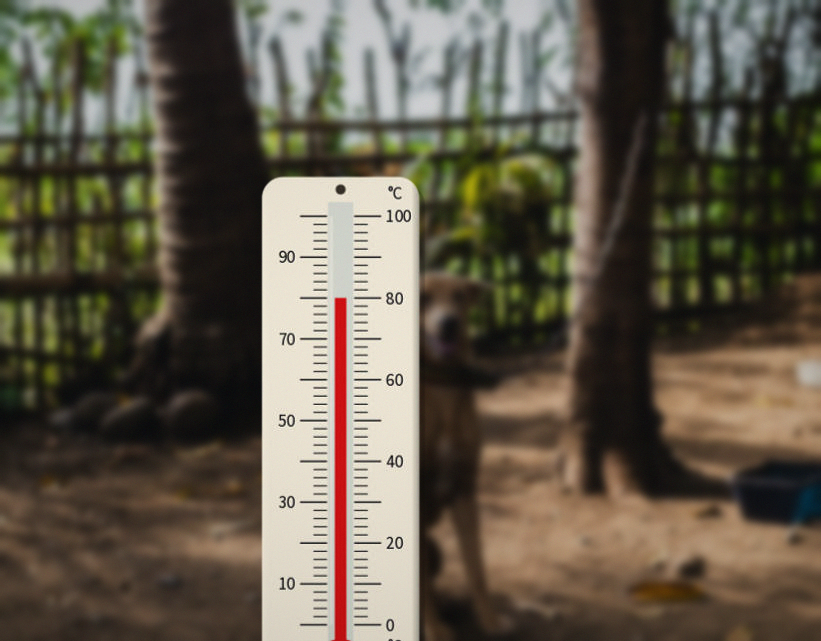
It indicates 80 °C
